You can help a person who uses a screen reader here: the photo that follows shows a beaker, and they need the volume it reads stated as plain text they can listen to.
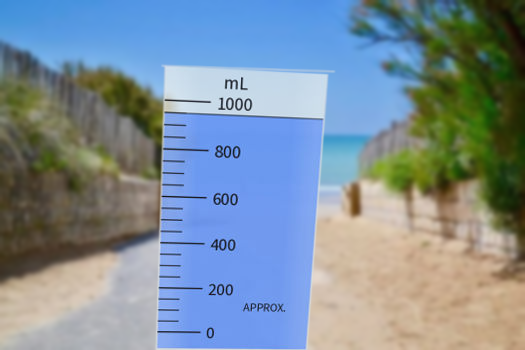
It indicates 950 mL
